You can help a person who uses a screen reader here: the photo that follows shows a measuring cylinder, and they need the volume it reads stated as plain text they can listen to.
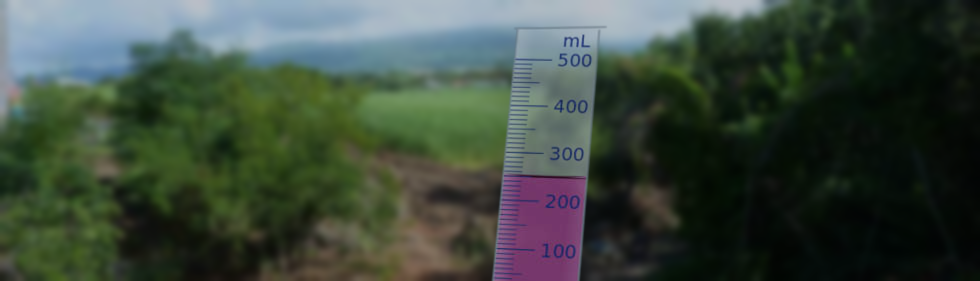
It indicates 250 mL
